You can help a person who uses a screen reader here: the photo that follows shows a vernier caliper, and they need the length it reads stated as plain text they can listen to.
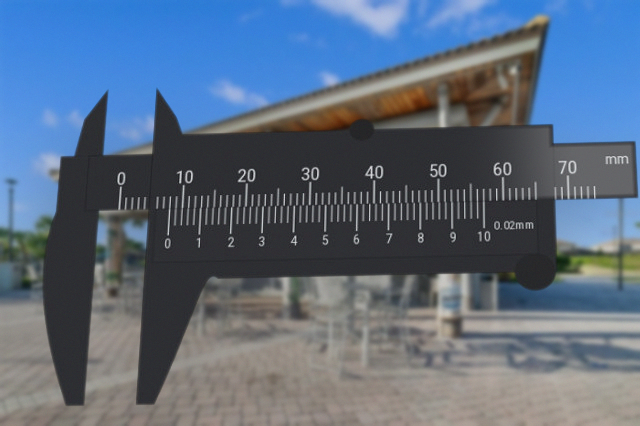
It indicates 8.0 mm
